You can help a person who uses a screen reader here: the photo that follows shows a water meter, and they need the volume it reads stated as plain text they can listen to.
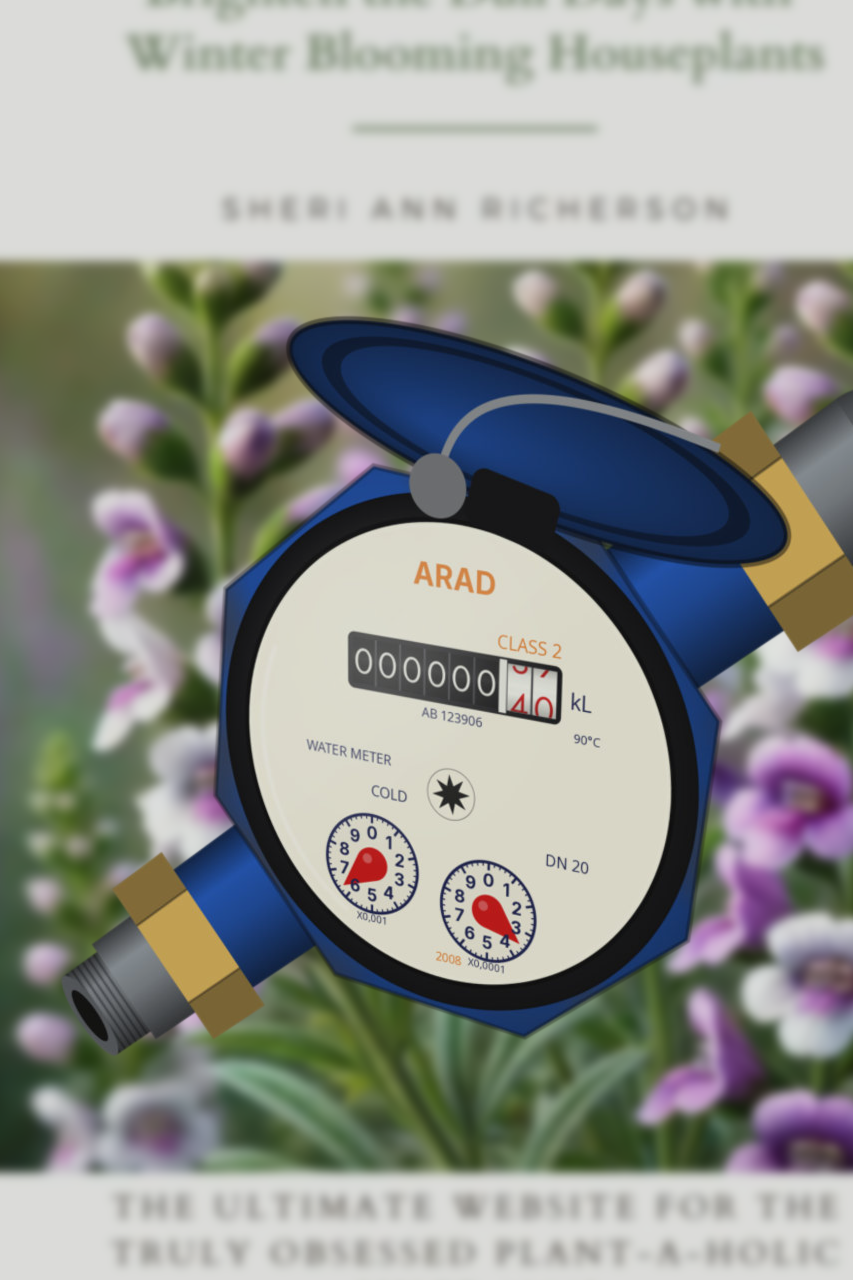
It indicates 0.3963 kL
